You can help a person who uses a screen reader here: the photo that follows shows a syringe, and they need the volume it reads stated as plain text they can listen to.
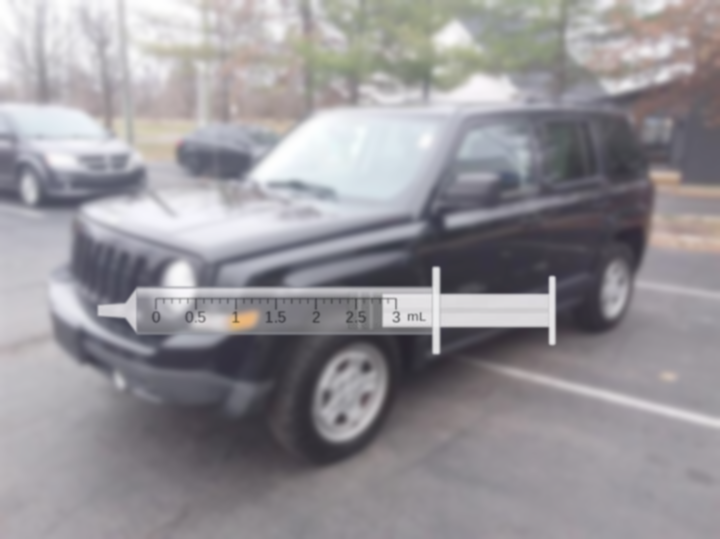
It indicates 2.4 mL
